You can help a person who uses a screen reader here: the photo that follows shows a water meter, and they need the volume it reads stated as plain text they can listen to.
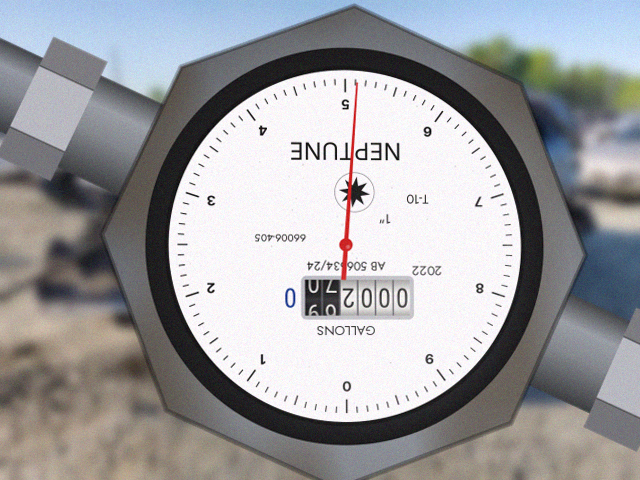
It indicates 2695.1 gal
